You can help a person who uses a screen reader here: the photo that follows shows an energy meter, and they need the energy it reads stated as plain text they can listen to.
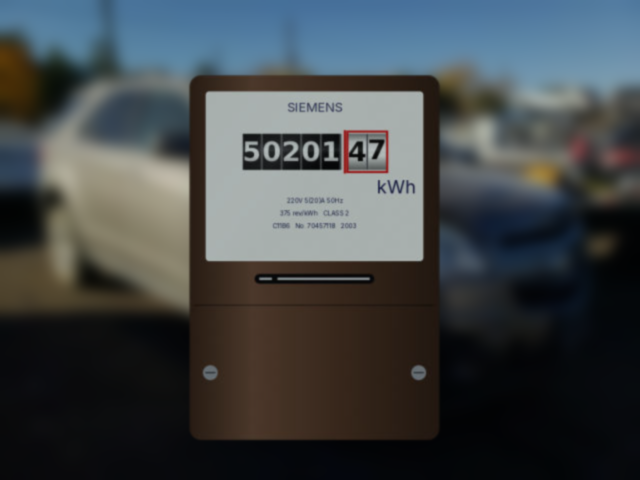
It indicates 50201.47 kWh
